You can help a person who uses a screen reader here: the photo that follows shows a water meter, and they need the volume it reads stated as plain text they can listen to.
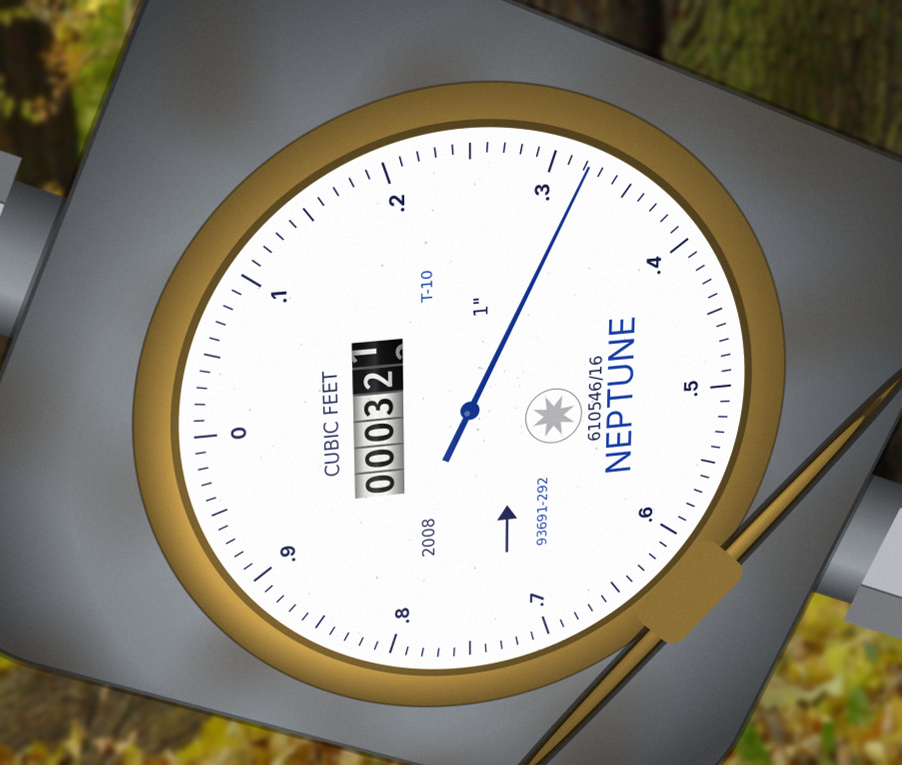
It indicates 321.32 ft³
